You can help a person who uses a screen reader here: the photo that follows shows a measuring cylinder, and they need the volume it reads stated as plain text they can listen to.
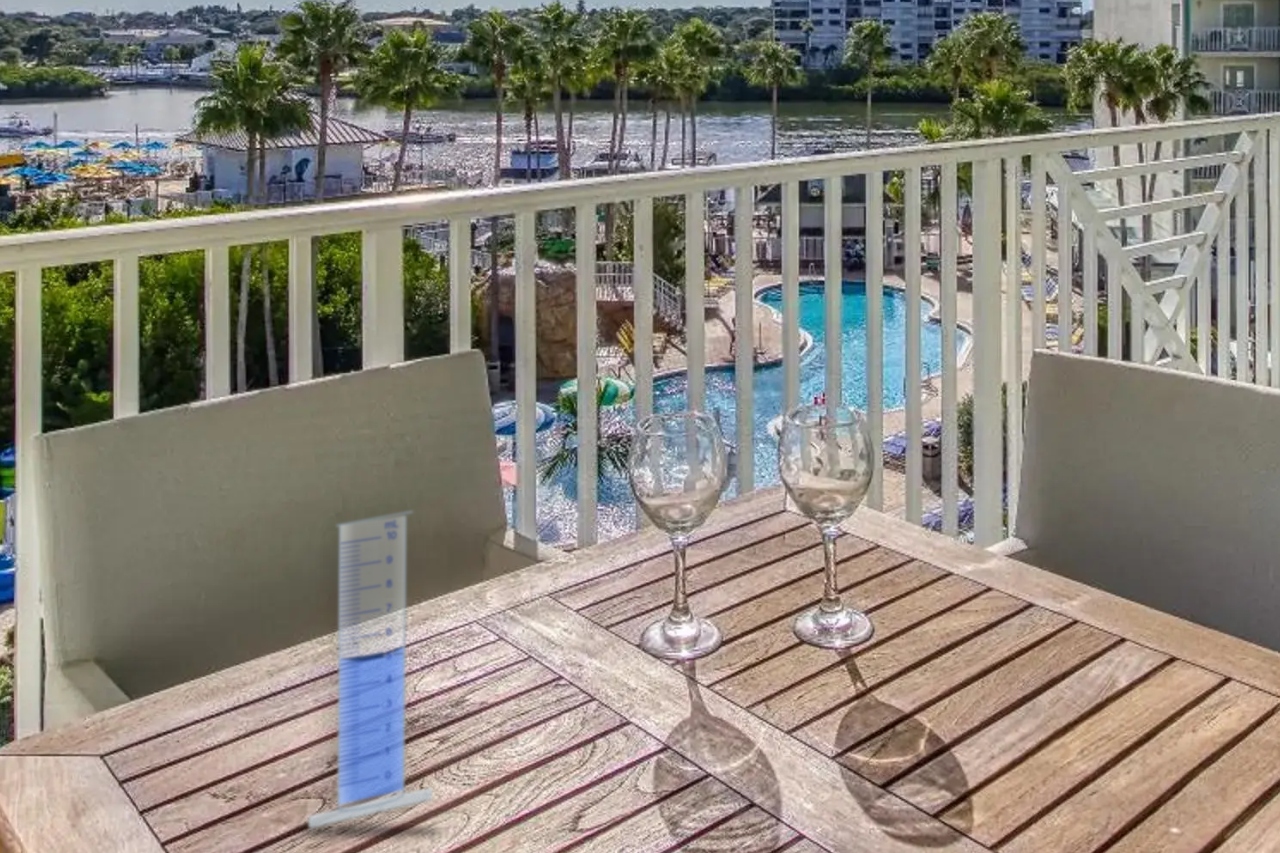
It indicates 5 mL
